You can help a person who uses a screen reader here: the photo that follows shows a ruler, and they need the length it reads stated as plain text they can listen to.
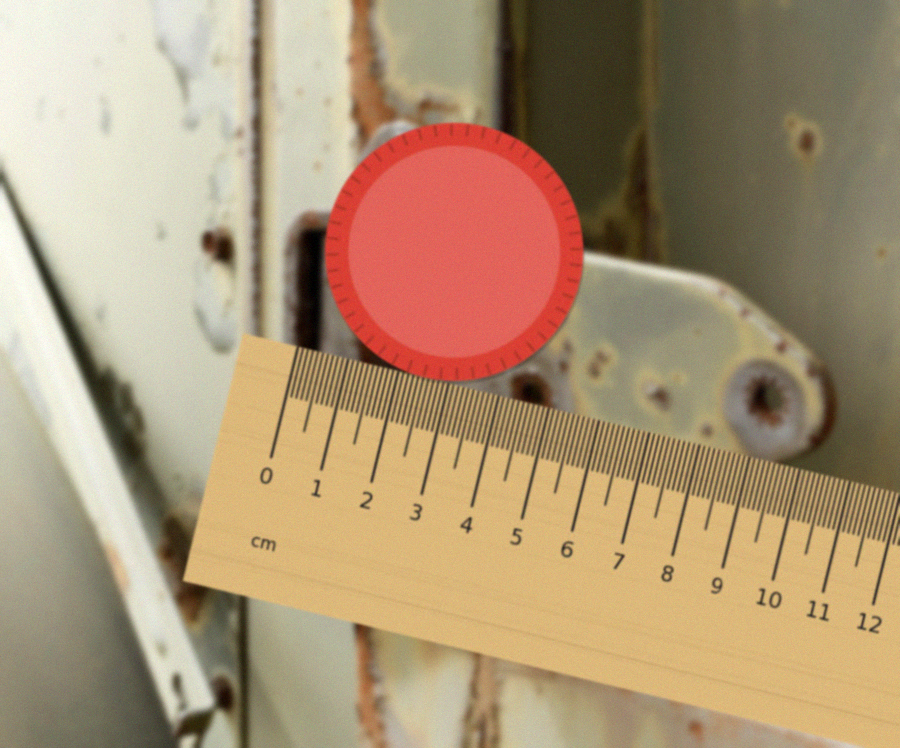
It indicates 5 cm
